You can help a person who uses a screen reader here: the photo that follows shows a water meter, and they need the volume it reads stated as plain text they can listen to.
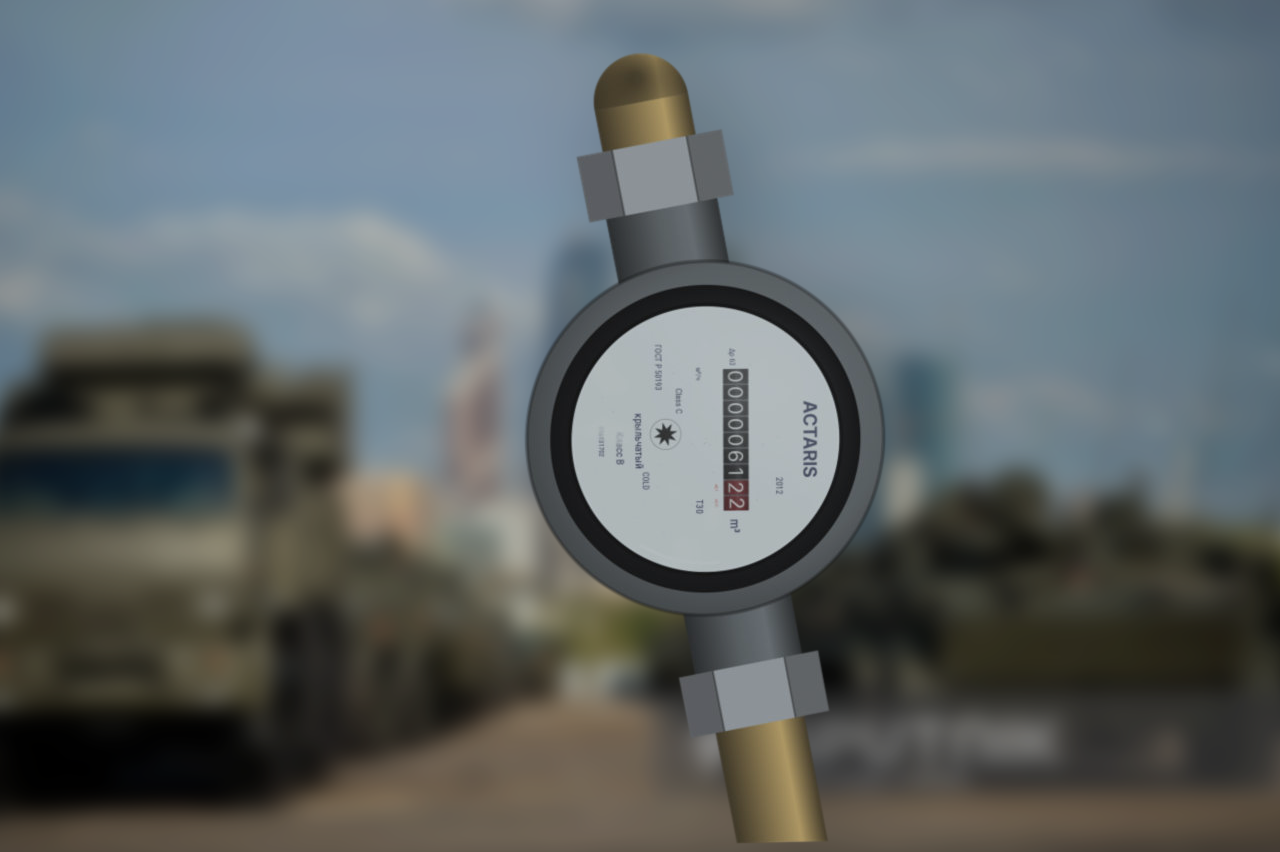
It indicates 61.22 m³
